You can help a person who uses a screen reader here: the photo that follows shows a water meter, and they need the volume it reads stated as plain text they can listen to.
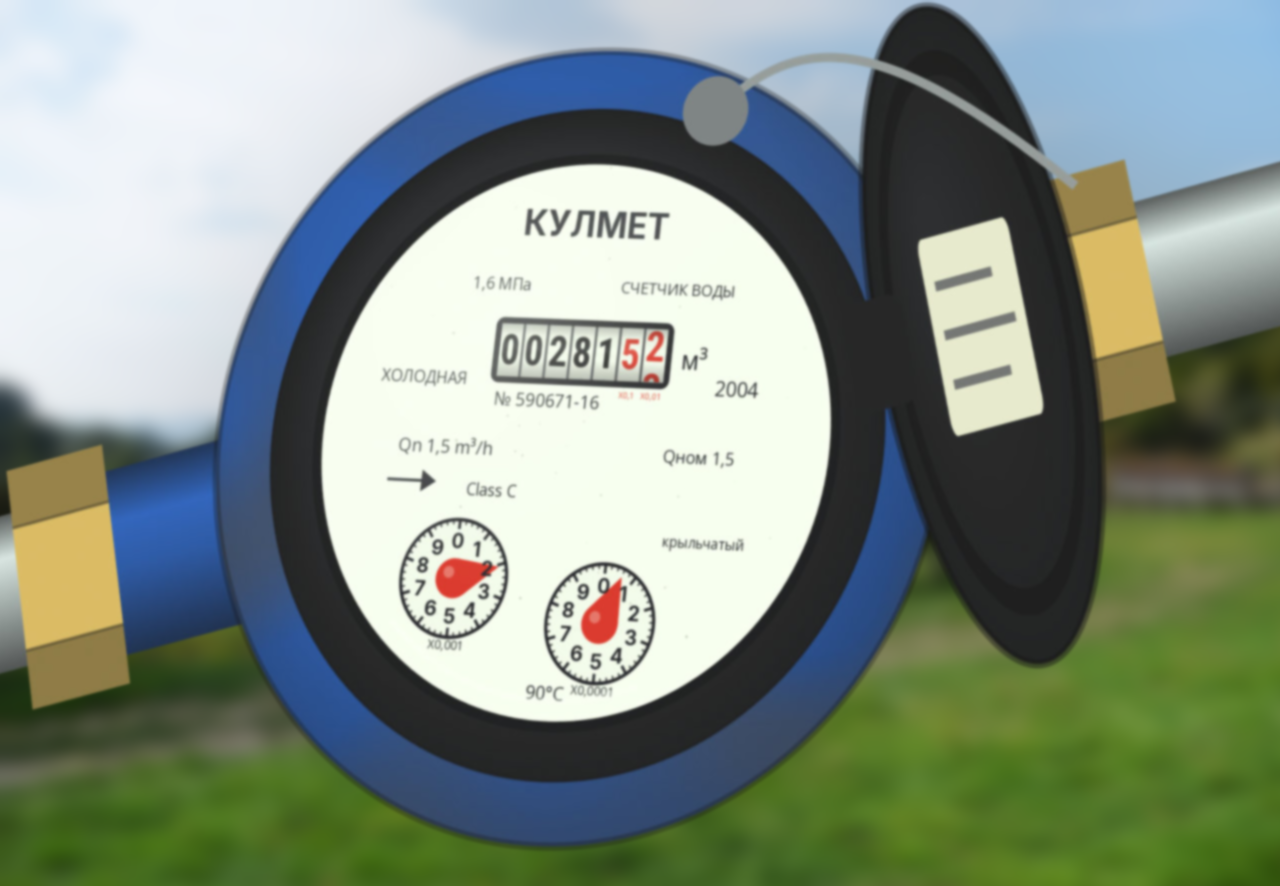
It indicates 281.5220 m³
